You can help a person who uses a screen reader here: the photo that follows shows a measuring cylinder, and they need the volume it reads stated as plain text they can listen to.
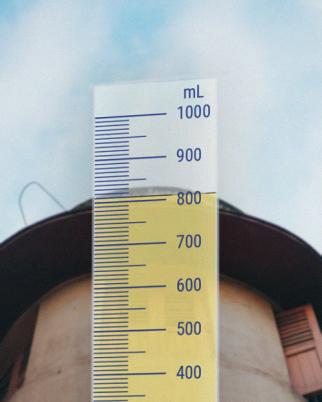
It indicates 810 mL
